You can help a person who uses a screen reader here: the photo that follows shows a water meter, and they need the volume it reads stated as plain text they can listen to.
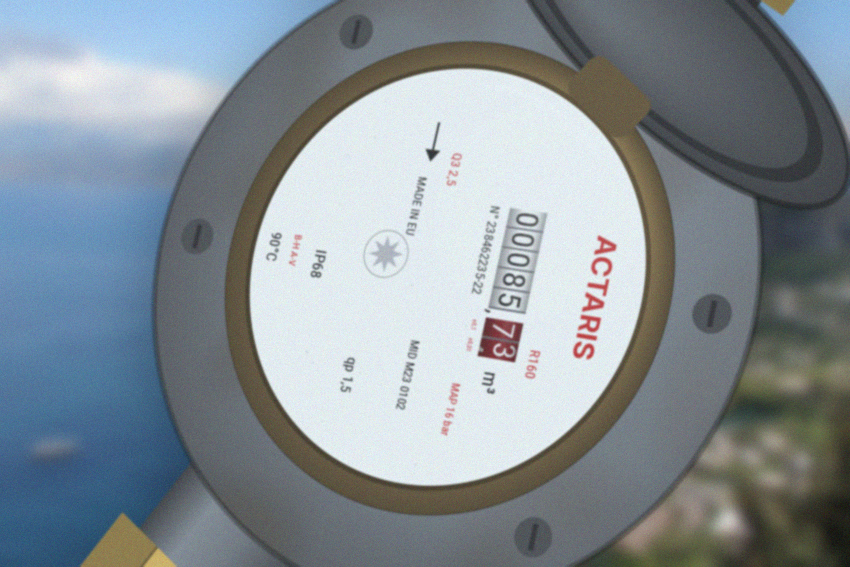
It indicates 85.73 m³
